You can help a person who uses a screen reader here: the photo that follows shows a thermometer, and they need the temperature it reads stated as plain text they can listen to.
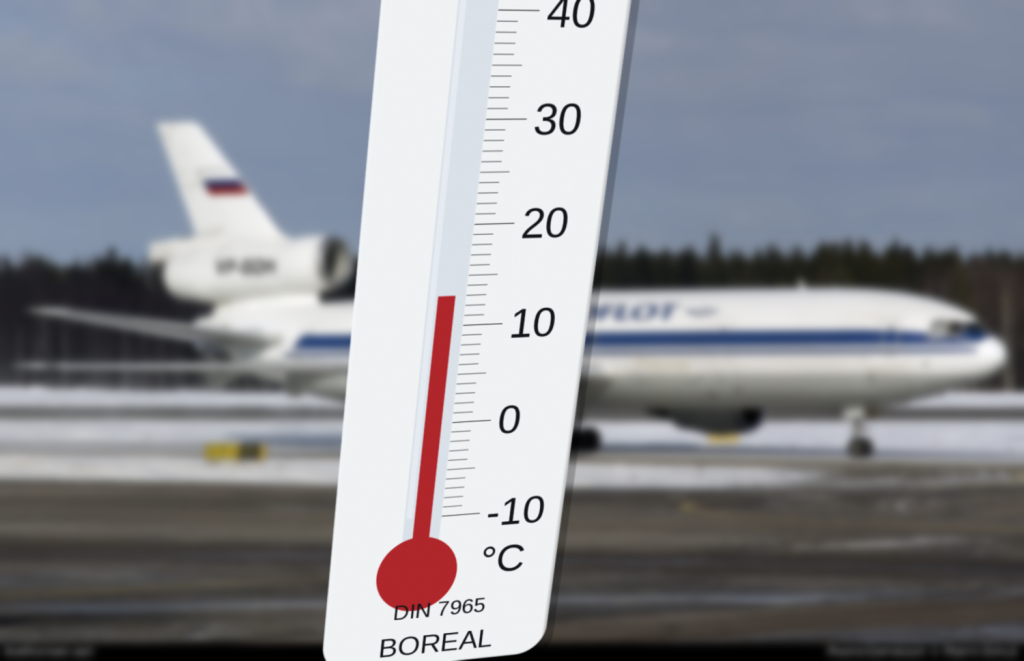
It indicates 13 °C
